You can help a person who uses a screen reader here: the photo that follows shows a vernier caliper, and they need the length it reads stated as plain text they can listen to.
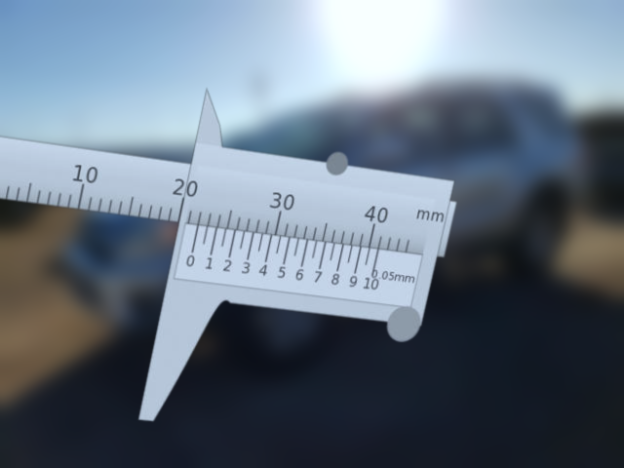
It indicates 22.0 mm
